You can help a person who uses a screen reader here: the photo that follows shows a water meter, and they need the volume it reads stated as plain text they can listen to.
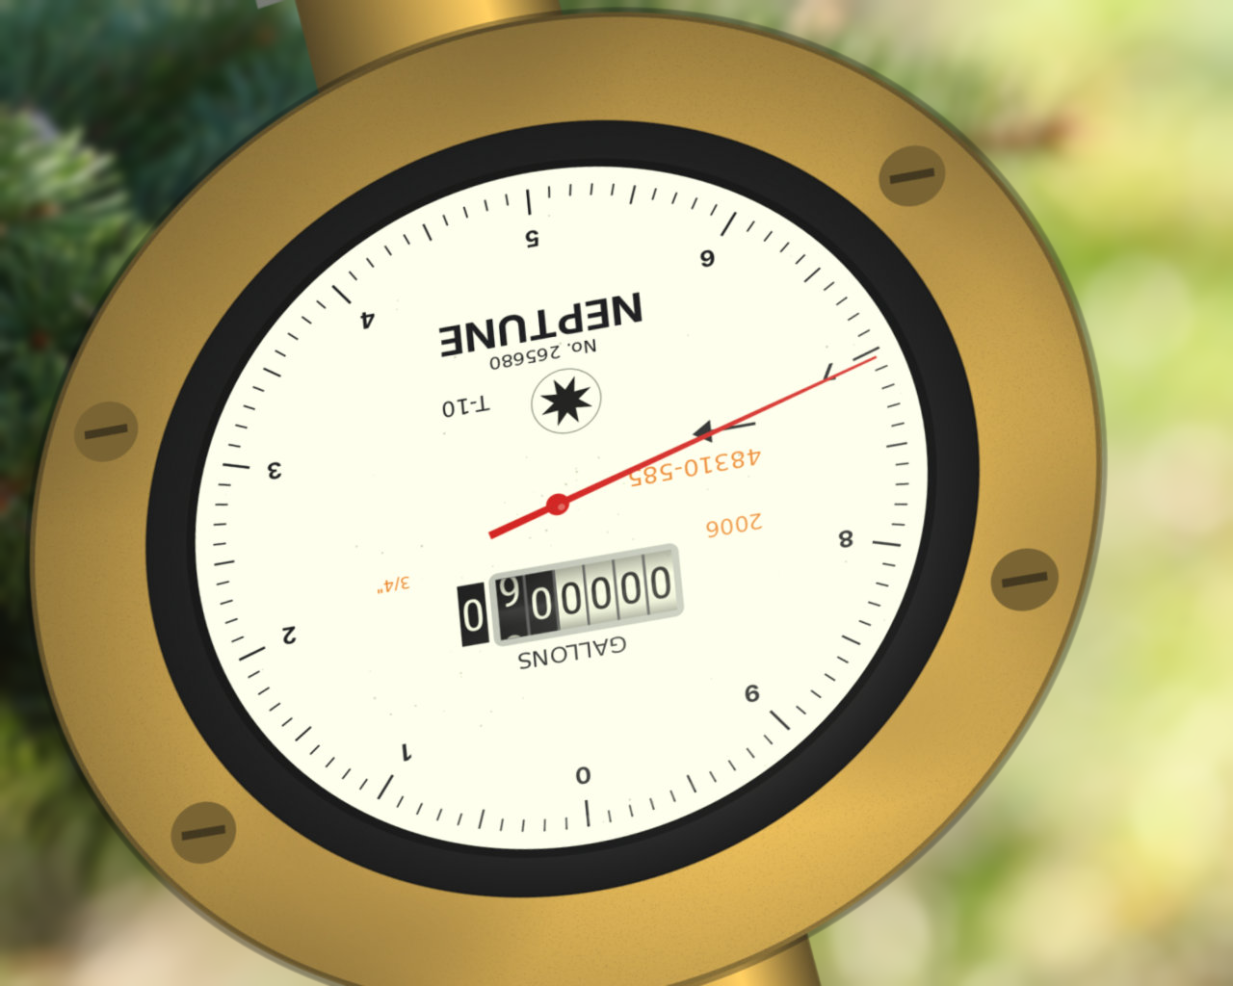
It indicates 57.0 gal
